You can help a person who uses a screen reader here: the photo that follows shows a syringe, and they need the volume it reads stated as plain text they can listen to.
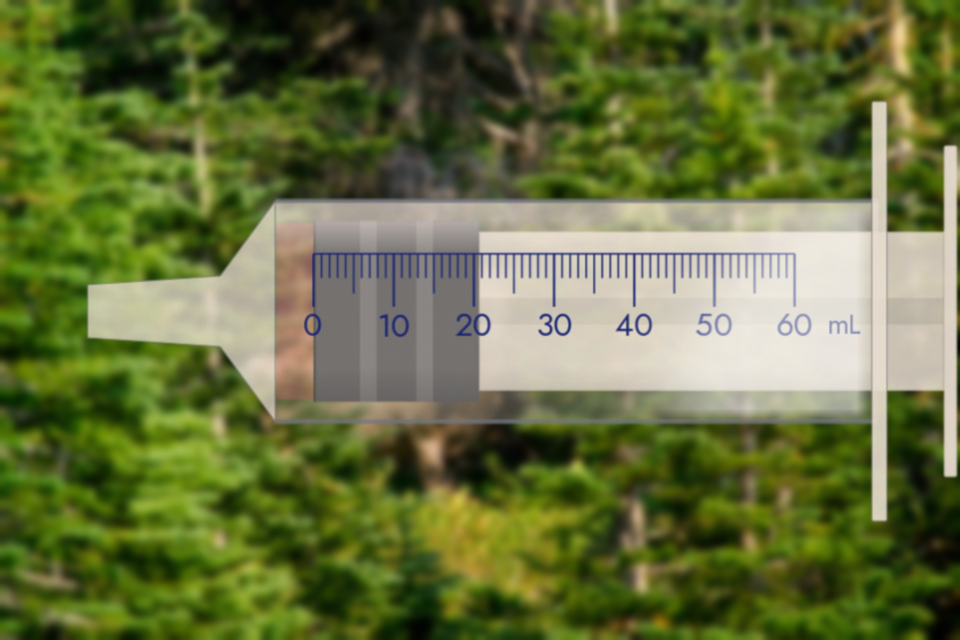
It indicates 0 mL
